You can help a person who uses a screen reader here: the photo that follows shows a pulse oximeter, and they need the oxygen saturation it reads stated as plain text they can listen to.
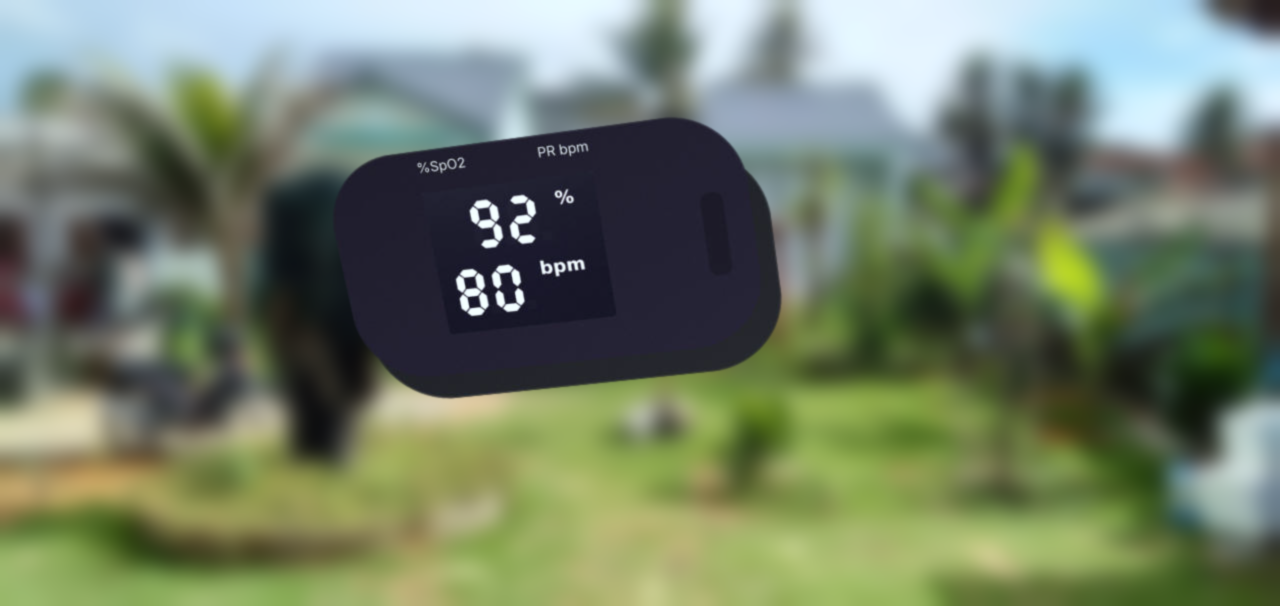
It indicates 92 %
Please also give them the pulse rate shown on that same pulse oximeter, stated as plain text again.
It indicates 80 bpm
